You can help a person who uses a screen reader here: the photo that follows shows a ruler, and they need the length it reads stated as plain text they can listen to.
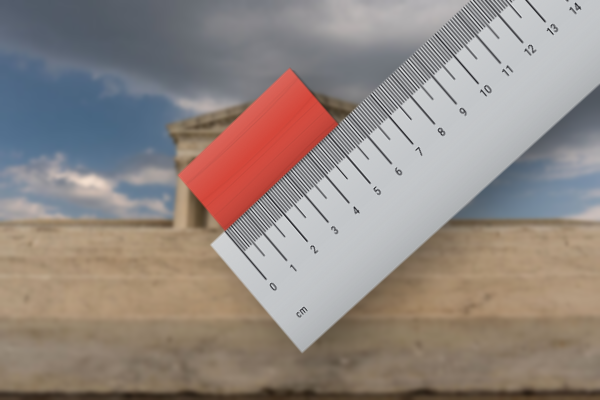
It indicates 5.5 cm
